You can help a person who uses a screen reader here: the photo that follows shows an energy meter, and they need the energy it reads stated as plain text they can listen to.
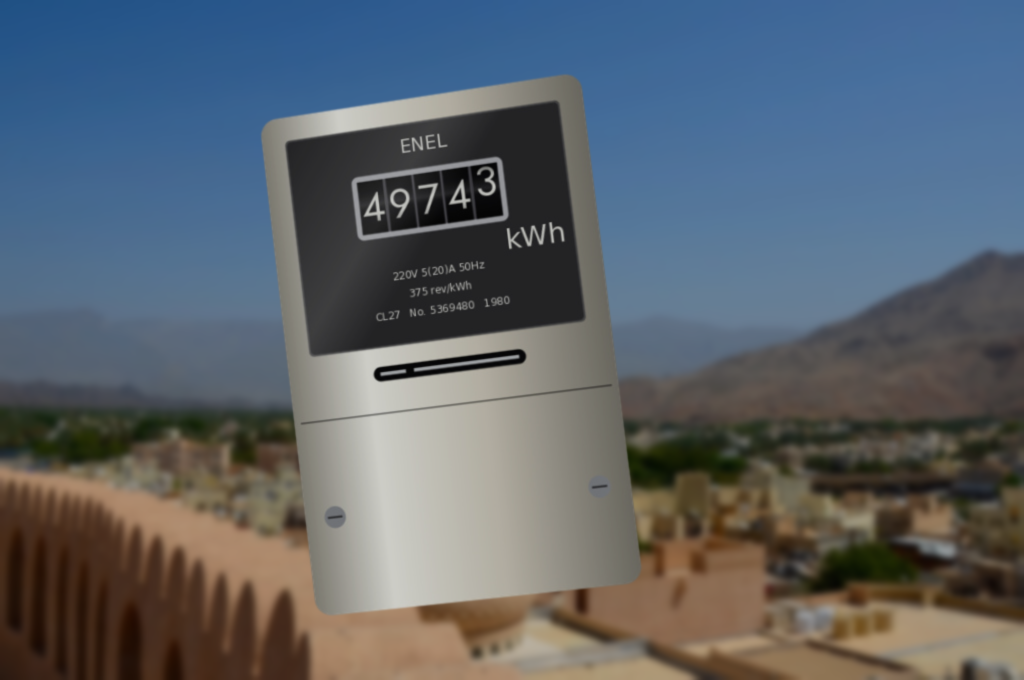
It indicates 49743 kWh
